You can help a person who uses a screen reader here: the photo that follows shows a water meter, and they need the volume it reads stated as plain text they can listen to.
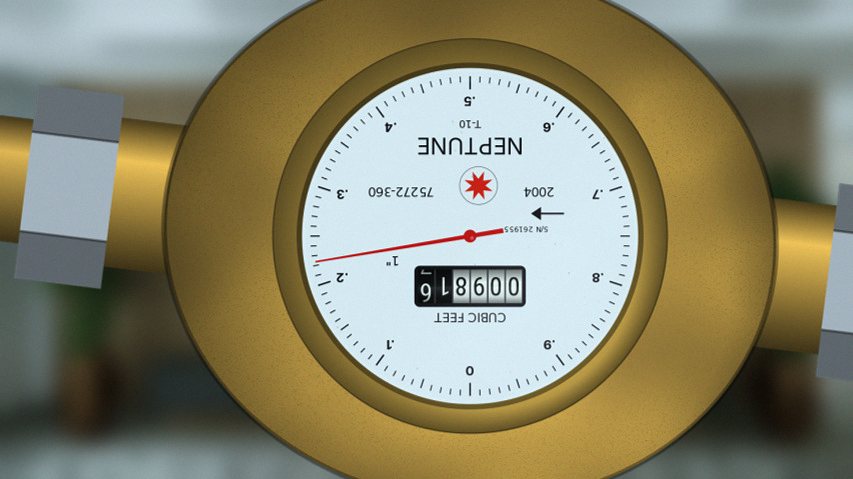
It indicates 9816.22 ft³
